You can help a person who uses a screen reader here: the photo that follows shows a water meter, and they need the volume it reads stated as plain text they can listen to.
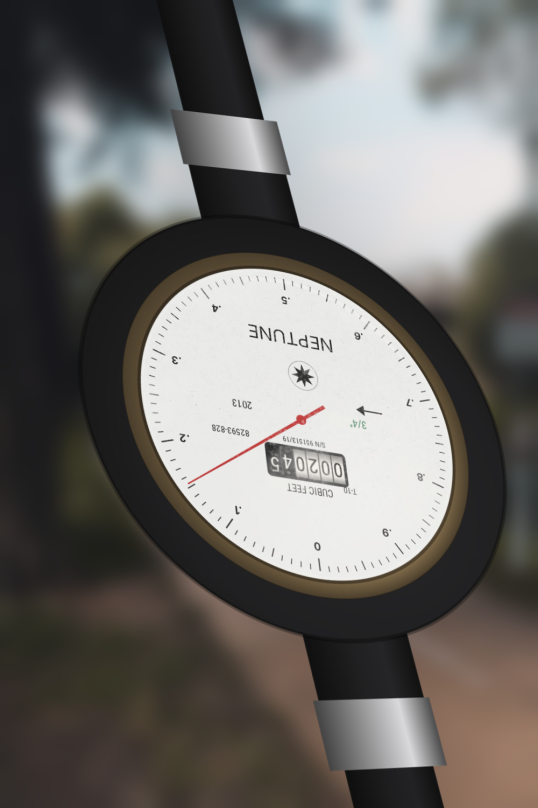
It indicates 2045.15 ft³
